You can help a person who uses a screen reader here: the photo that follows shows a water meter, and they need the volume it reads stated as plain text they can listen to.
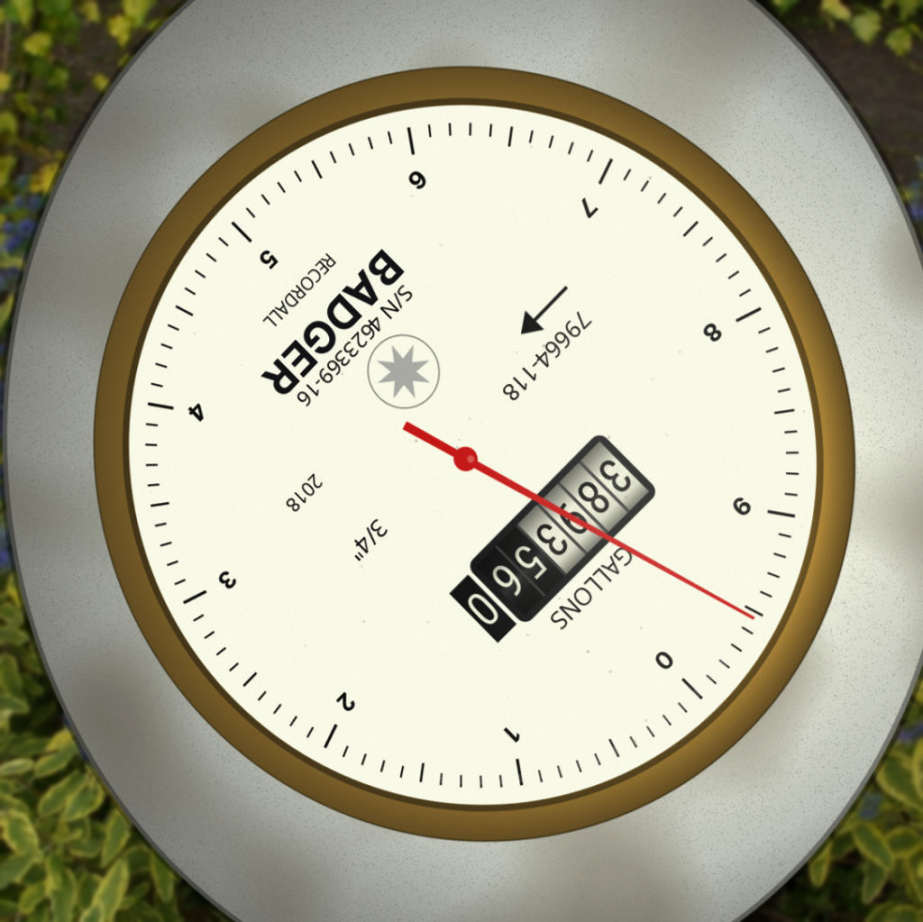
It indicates 3893559.5 gal
